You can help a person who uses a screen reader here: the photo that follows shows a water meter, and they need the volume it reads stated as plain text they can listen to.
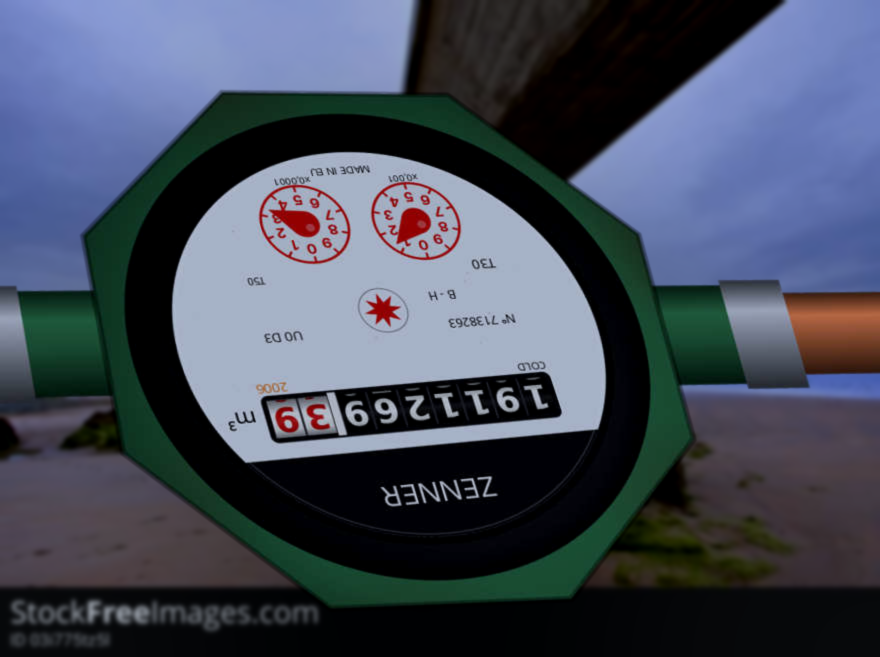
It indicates 1911269.3913 m³
